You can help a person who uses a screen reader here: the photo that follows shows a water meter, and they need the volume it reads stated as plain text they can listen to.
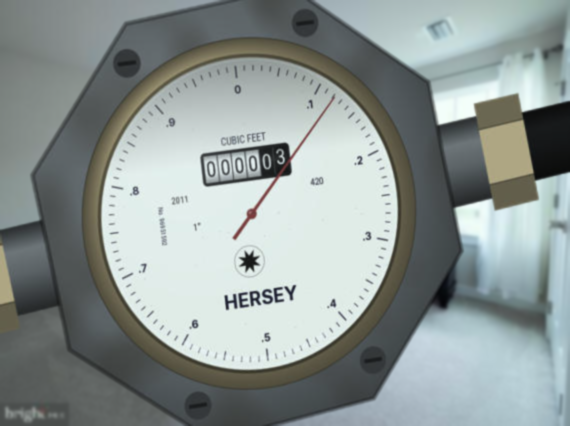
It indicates 3.12 ft³
